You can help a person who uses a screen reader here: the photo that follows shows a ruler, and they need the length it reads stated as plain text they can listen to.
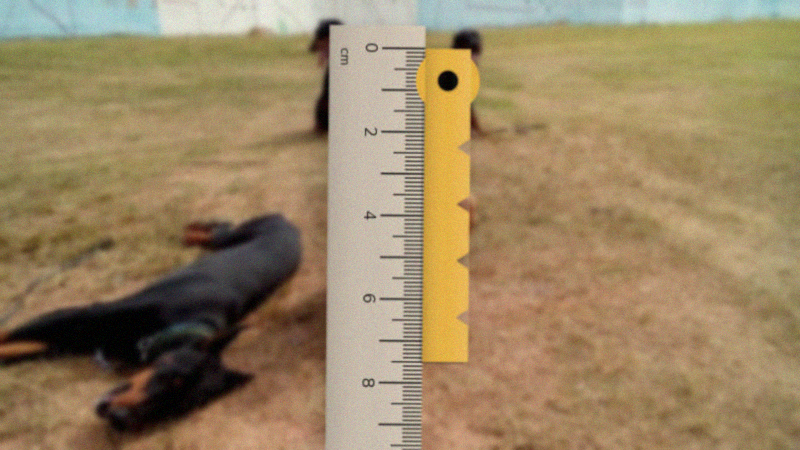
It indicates 7.5 cm
